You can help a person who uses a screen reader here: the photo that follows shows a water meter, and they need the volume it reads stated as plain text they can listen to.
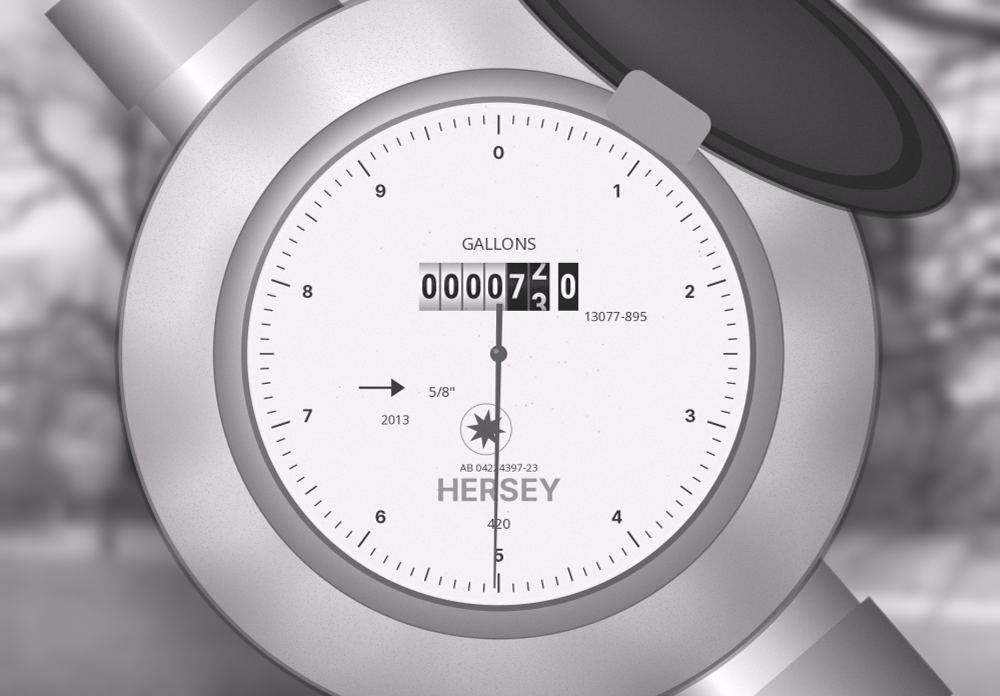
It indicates 725.0 gal
